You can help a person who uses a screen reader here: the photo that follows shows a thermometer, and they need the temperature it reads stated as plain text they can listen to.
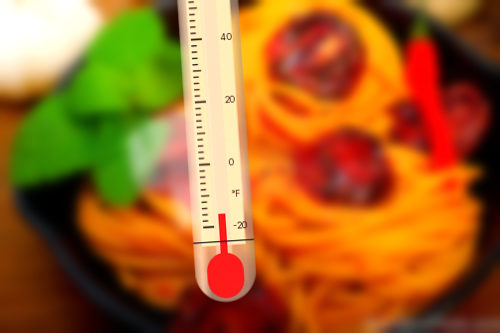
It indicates -16 °F
